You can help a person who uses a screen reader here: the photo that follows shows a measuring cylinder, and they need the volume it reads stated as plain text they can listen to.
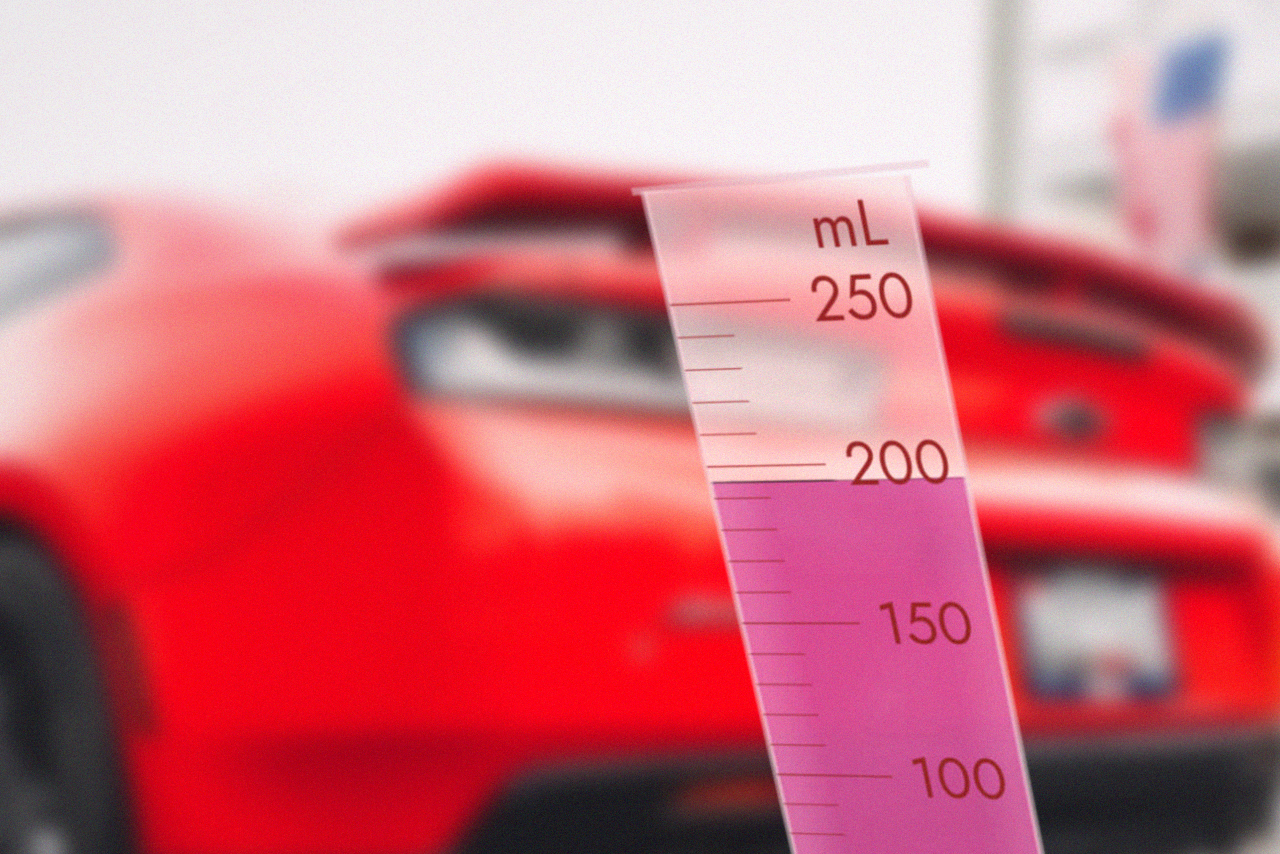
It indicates 195 mL
